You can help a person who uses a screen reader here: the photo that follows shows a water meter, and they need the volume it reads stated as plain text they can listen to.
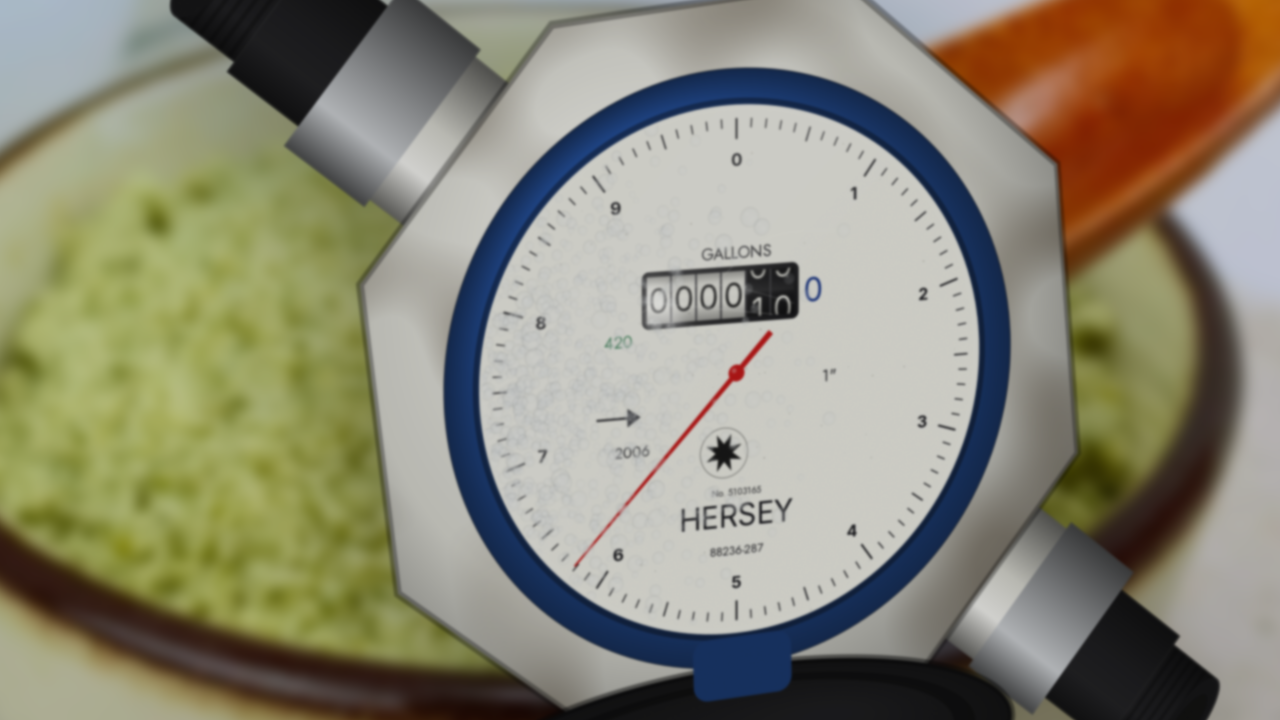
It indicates 96.2 gal
